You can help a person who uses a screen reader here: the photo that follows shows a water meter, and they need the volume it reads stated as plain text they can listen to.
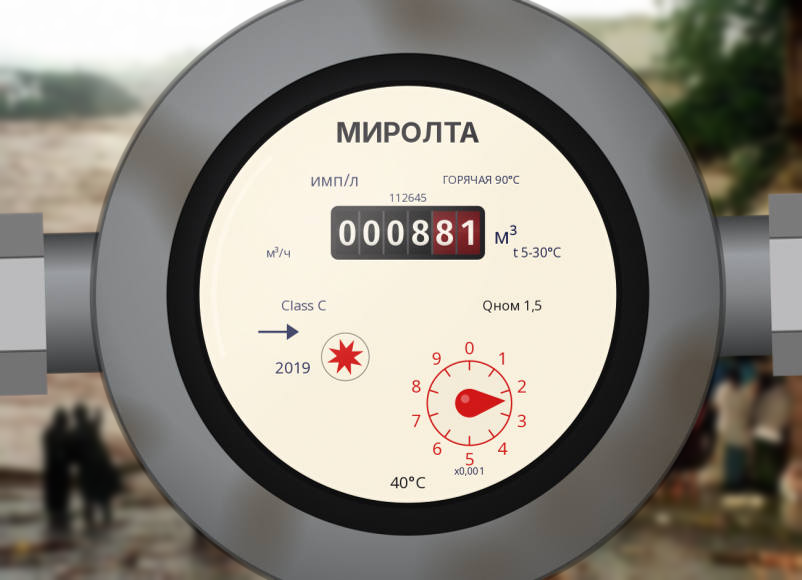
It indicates 8.812 m³
